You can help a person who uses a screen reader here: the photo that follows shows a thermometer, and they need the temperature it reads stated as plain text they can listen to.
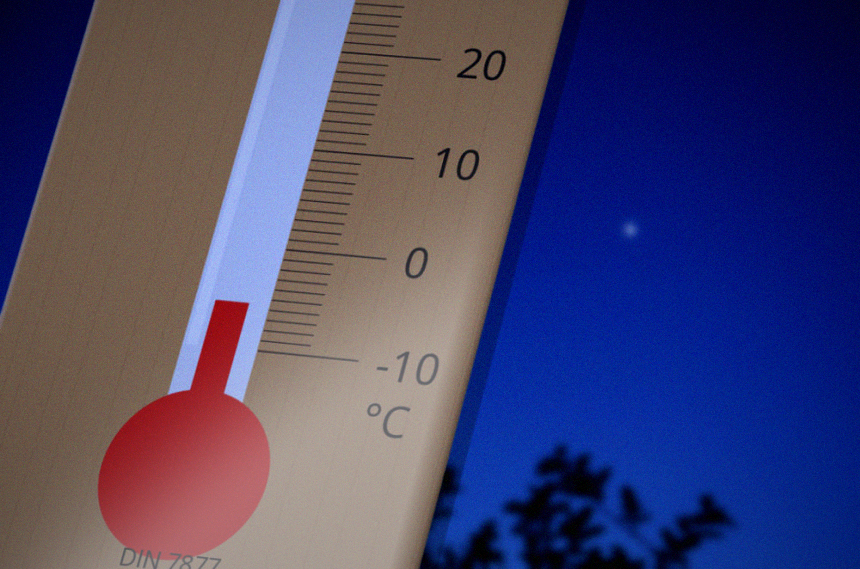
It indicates -5.5 °C
